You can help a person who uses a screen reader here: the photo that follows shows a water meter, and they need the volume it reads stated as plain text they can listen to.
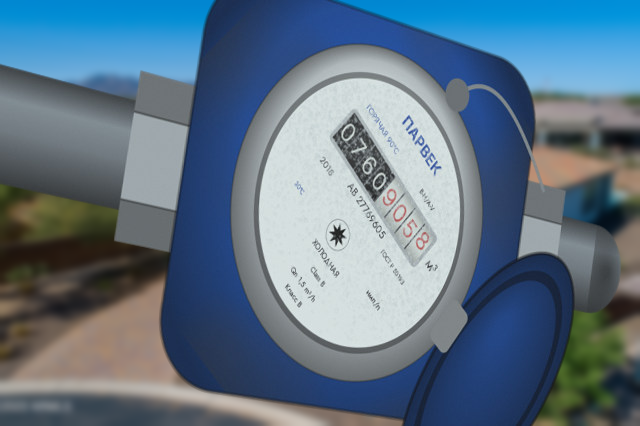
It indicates 760.9058 m³
